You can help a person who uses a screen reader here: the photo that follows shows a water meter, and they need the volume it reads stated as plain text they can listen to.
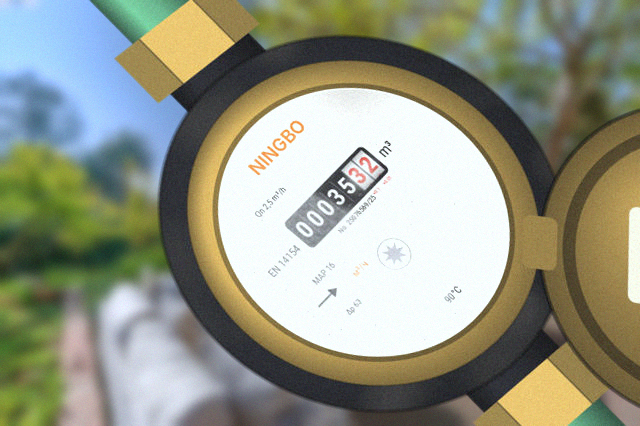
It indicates 35.32 m³
